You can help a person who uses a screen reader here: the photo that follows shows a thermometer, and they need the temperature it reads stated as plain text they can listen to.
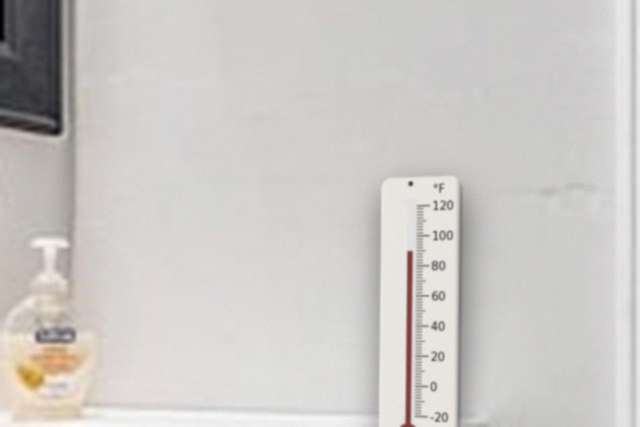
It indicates 90 °F
